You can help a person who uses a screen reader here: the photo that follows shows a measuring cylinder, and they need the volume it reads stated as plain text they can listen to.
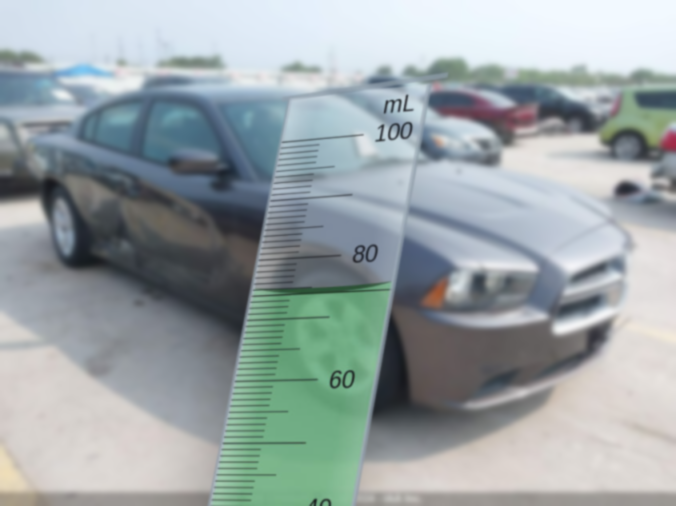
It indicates 74 mL
